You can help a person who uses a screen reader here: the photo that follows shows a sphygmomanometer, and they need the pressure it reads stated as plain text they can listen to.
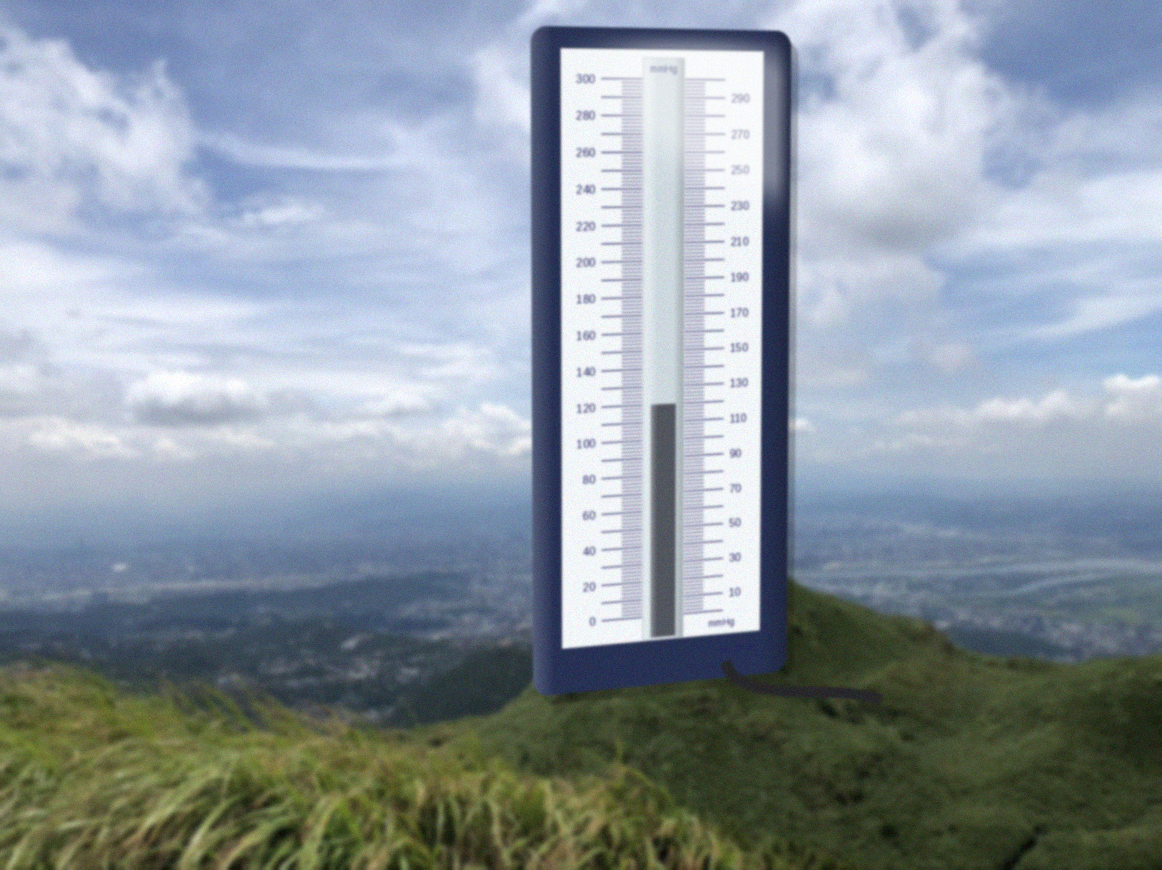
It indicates 120 mmHg
